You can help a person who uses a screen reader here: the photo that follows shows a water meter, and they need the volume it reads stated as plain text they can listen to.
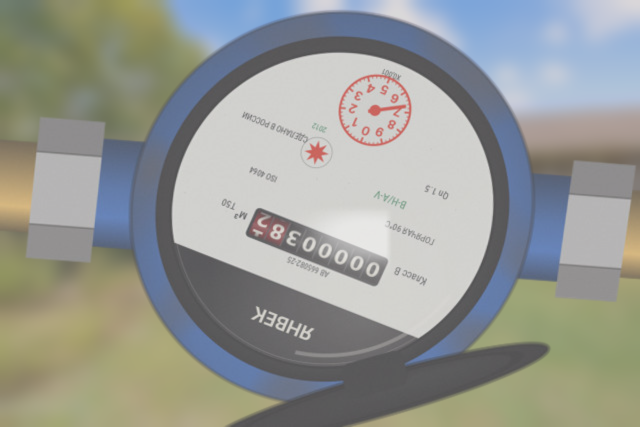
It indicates 3.816 m³
